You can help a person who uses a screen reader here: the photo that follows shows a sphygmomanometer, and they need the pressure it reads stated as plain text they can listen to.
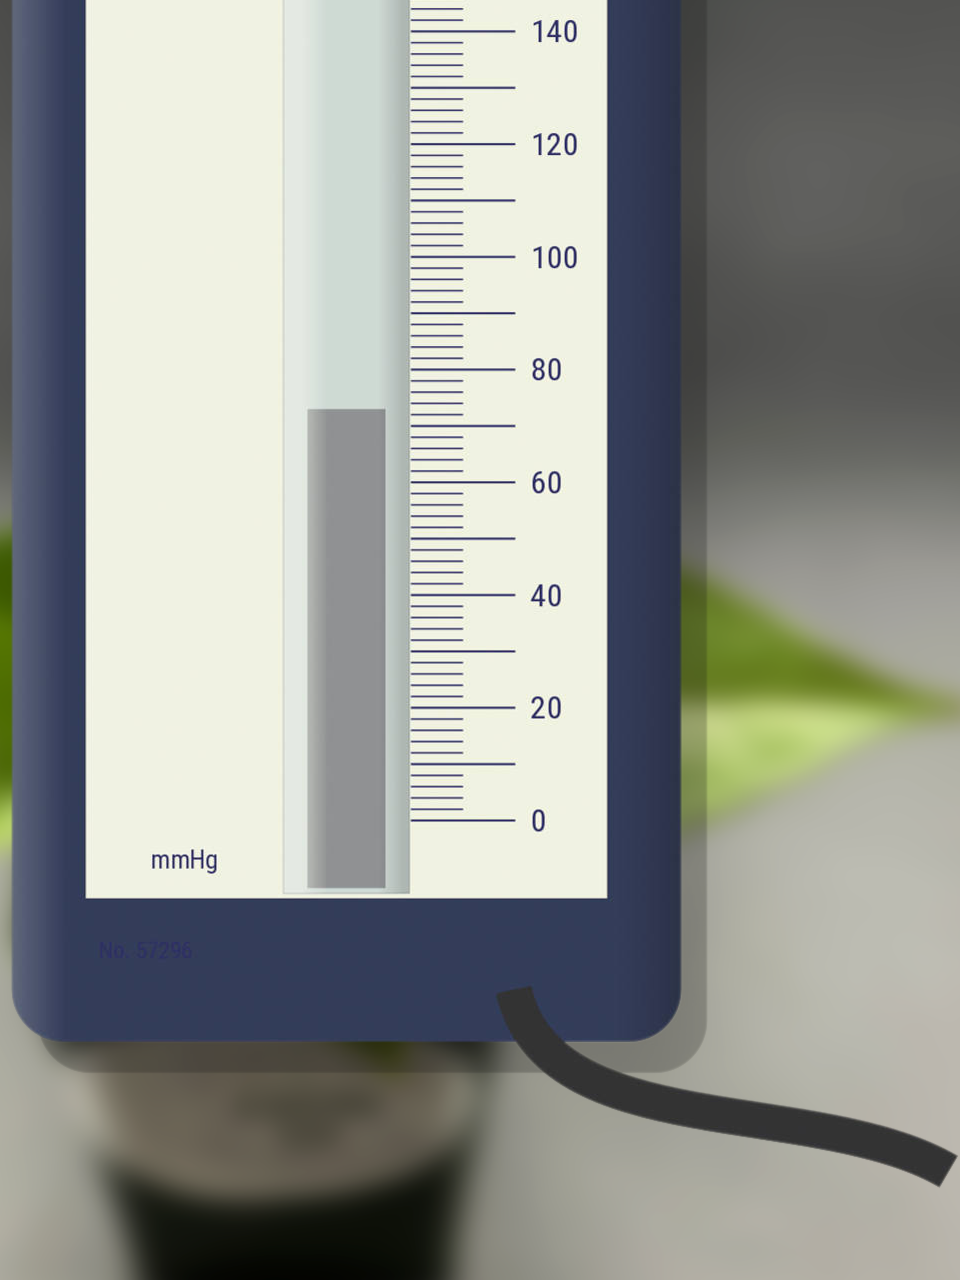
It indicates 73 mmHg
